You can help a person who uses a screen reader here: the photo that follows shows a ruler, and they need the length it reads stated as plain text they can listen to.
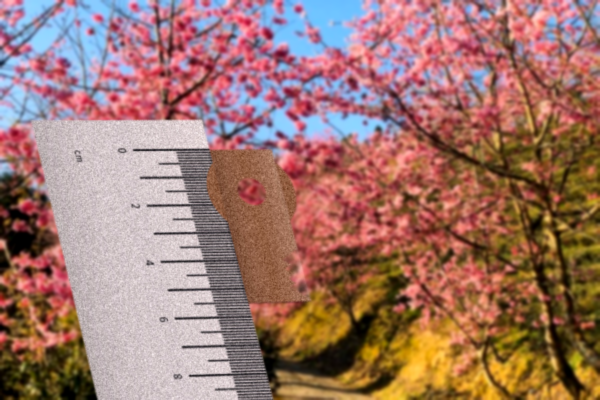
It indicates 5.5 cm
